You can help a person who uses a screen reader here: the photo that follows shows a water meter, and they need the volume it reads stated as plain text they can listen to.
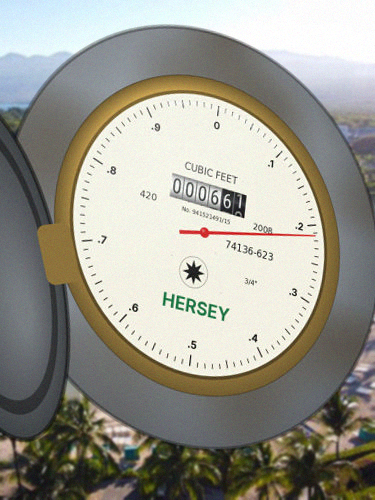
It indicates 661.21 ft³
